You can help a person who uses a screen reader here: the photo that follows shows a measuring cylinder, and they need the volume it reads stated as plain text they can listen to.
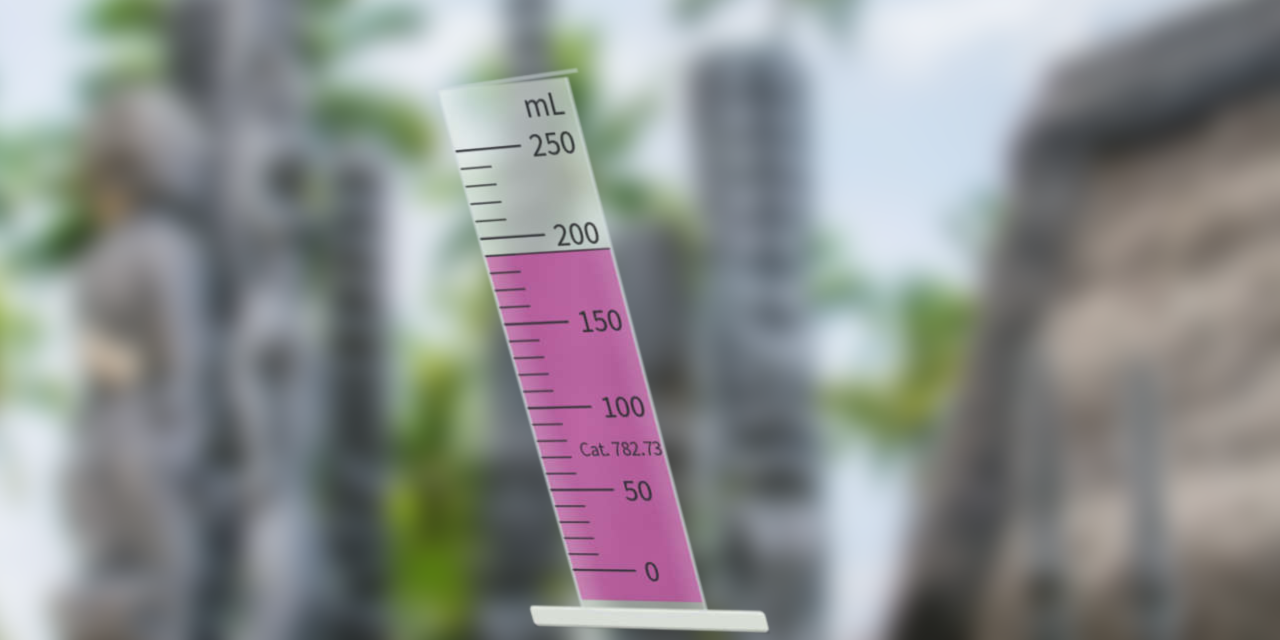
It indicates 190 mL
